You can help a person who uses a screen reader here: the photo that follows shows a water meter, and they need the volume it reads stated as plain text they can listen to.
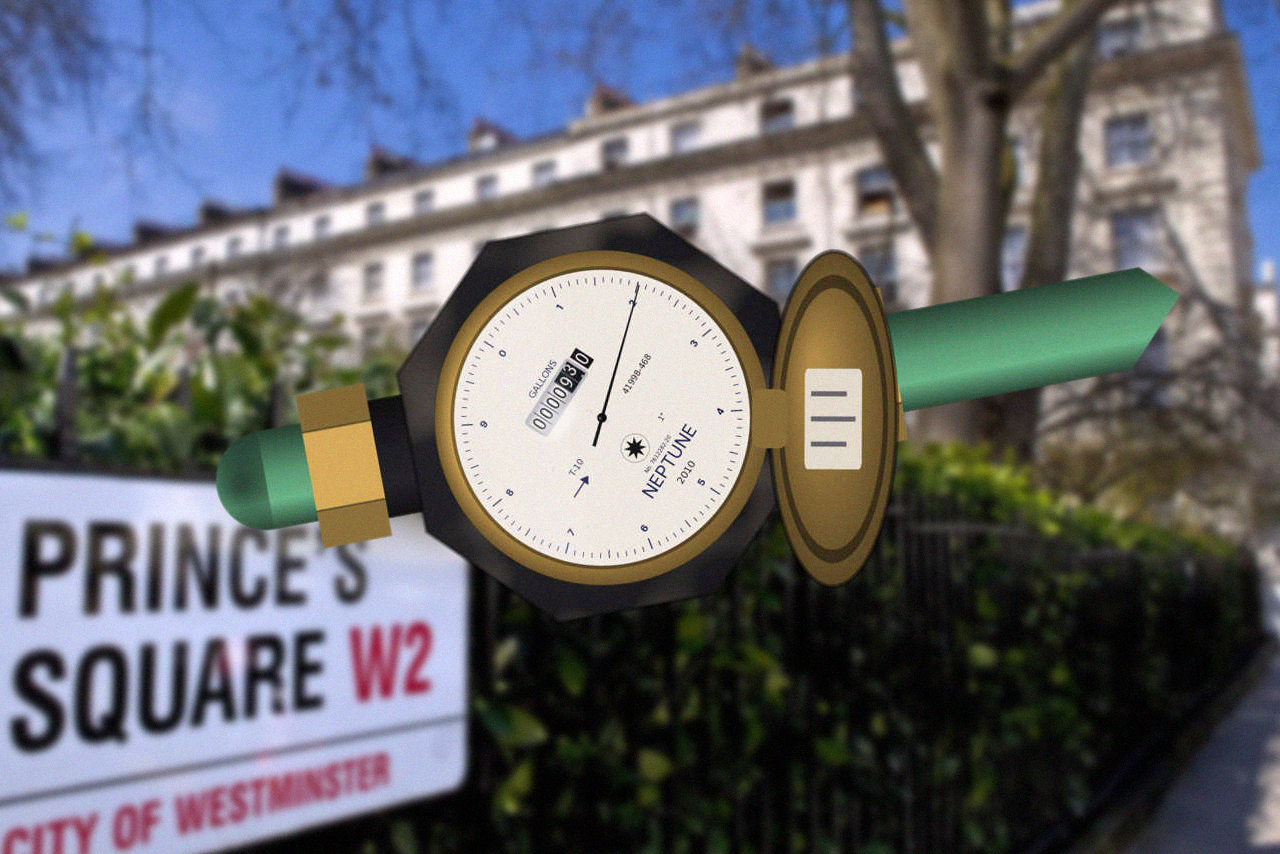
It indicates 932.0 gal
